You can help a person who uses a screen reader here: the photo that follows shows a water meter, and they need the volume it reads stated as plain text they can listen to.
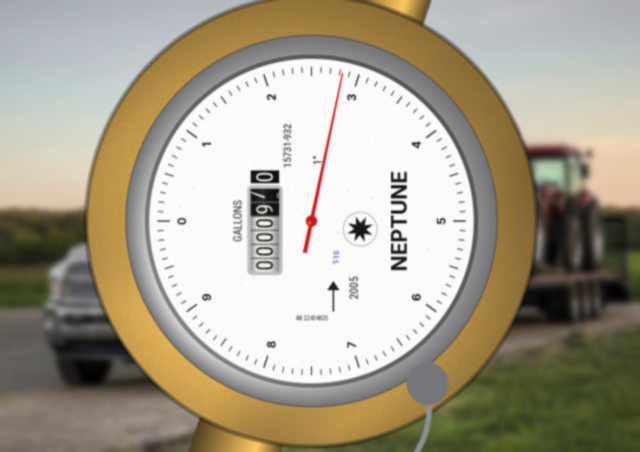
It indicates 972.8 gal
